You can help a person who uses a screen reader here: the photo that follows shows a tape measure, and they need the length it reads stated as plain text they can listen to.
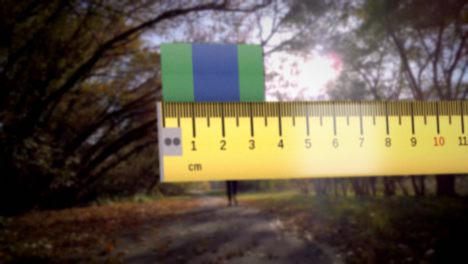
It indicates 3.5 cm
